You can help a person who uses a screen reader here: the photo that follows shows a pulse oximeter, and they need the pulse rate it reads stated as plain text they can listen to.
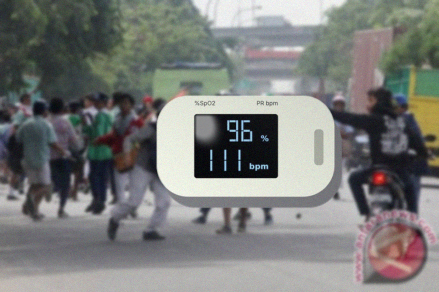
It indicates 111 bpm
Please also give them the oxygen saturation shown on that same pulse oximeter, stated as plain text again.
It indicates 96 %
